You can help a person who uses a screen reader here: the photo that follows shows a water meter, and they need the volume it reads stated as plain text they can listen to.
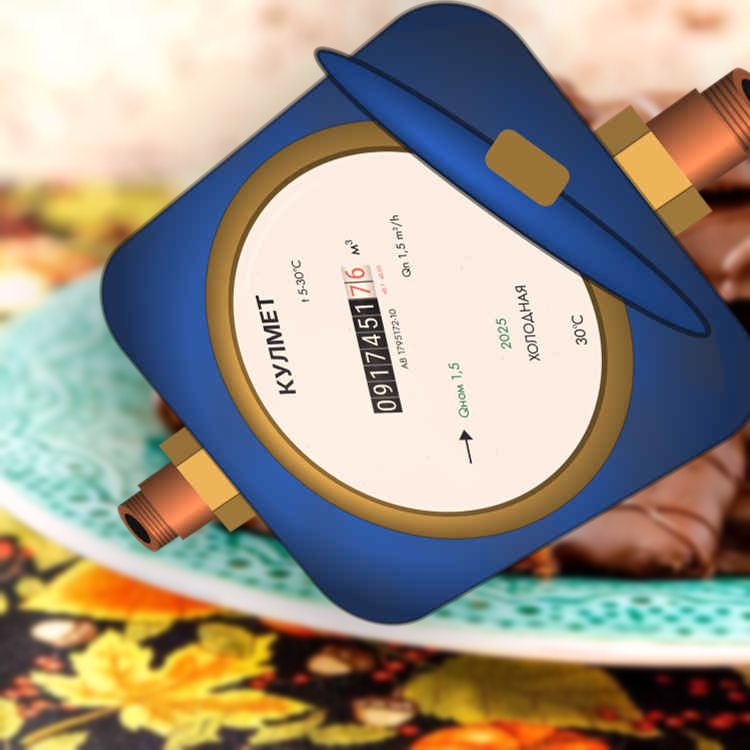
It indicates 917451.76 m³
